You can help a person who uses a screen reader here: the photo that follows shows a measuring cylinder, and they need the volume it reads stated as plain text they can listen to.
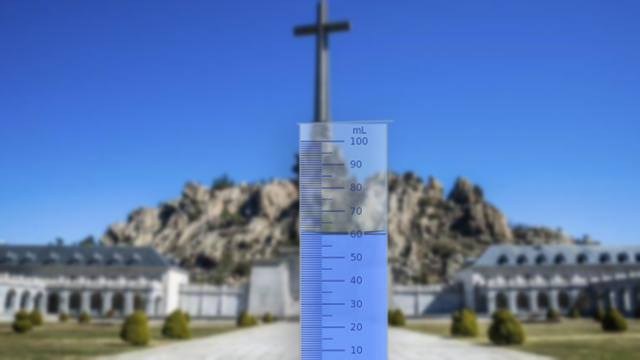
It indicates 60 mL
